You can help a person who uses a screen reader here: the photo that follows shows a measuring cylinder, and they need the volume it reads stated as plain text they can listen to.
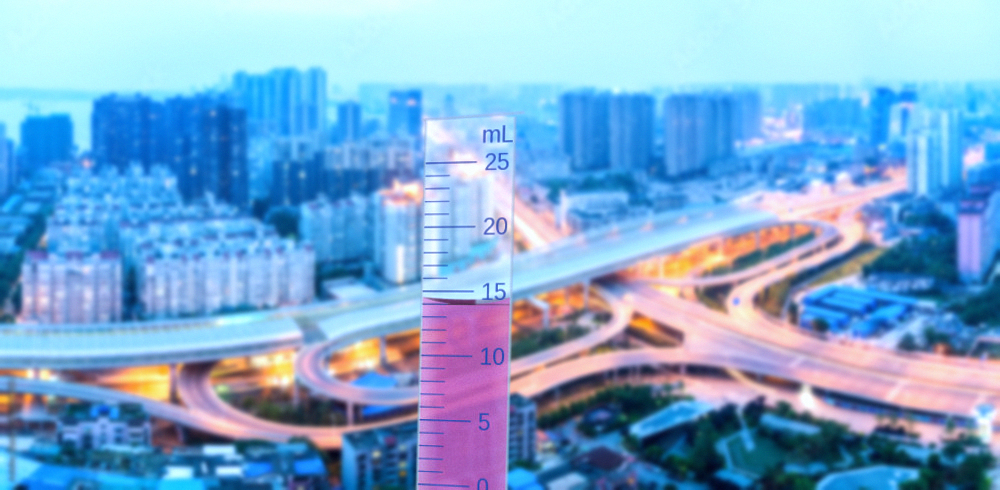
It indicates 14 mL
